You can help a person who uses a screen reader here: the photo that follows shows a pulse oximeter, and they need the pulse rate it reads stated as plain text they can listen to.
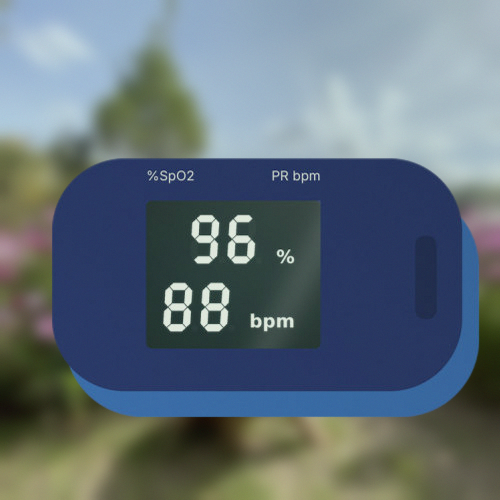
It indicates 88 bpm
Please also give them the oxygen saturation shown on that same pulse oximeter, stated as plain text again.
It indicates 96 %
